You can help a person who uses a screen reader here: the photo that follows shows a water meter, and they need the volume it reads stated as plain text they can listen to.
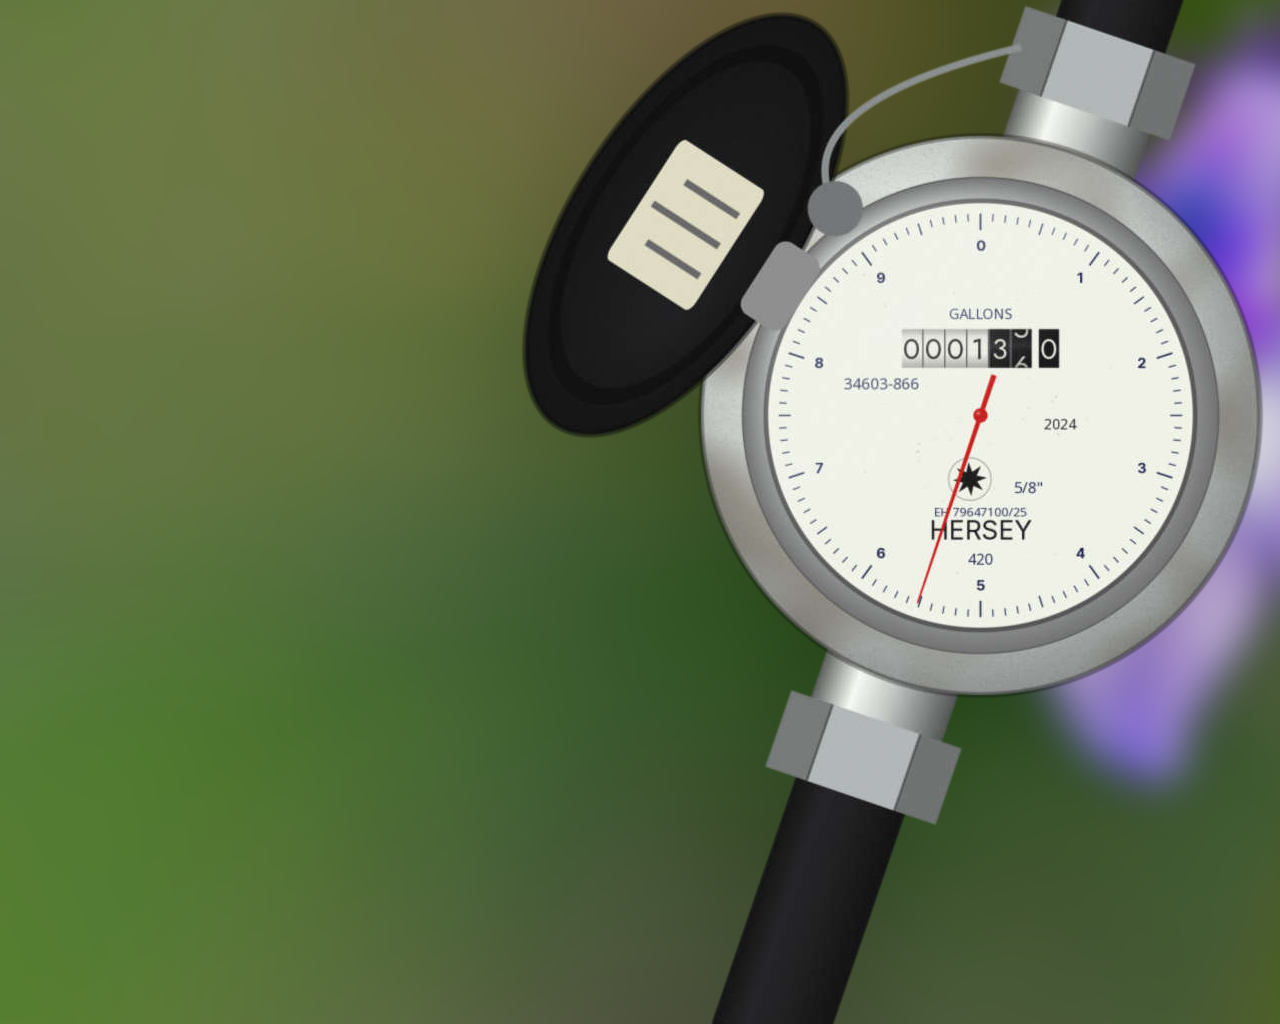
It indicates 1355.5 gal
